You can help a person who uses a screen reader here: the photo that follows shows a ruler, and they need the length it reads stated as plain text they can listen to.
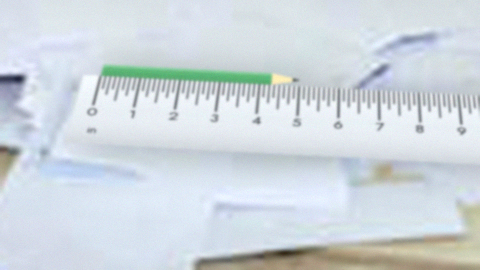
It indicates 5 in
